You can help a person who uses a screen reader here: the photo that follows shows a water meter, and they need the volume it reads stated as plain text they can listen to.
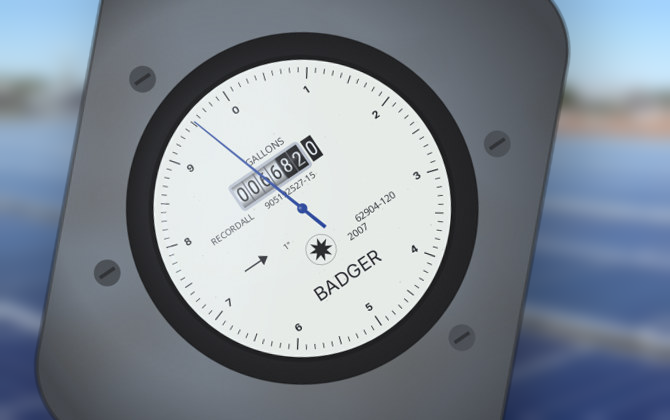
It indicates 66819.5 gal
